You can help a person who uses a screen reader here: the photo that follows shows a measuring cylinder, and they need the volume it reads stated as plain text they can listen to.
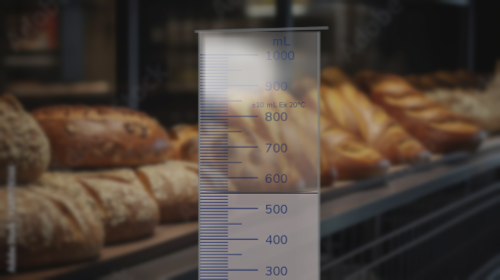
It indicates 550 mL
